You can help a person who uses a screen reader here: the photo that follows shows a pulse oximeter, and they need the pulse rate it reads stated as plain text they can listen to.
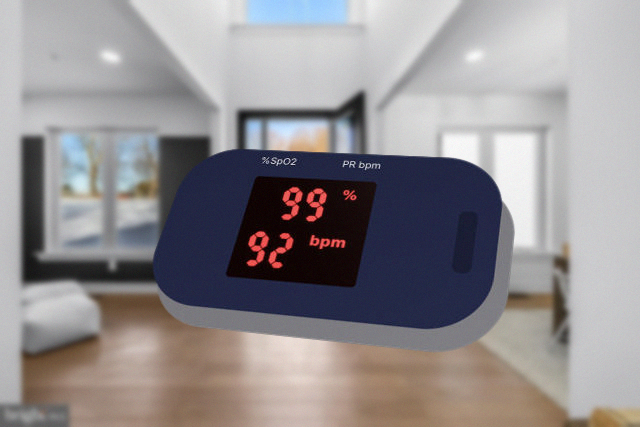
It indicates 92 bpm
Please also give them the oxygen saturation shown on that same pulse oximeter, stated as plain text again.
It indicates 99 %
